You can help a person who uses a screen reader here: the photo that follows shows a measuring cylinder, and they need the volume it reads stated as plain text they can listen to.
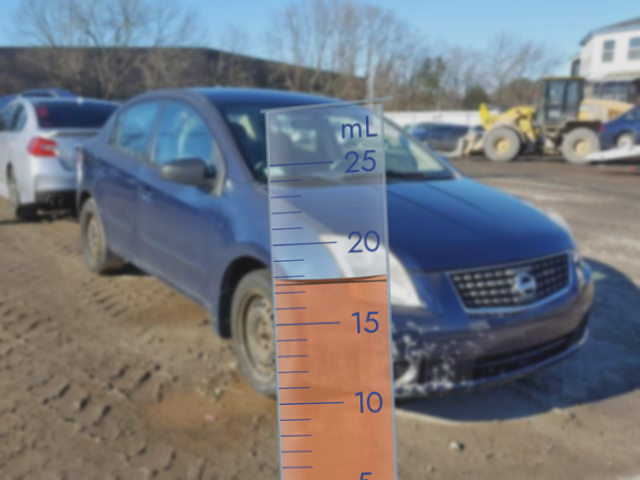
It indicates 17.5 mL
